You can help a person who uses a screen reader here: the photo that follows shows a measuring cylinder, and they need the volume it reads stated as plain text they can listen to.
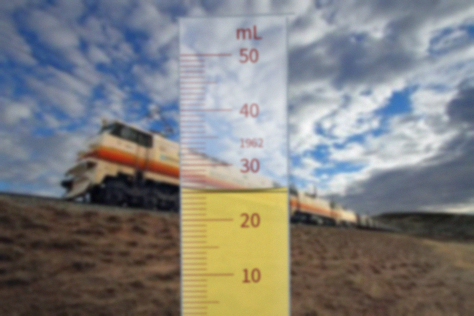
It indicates 25 mL
